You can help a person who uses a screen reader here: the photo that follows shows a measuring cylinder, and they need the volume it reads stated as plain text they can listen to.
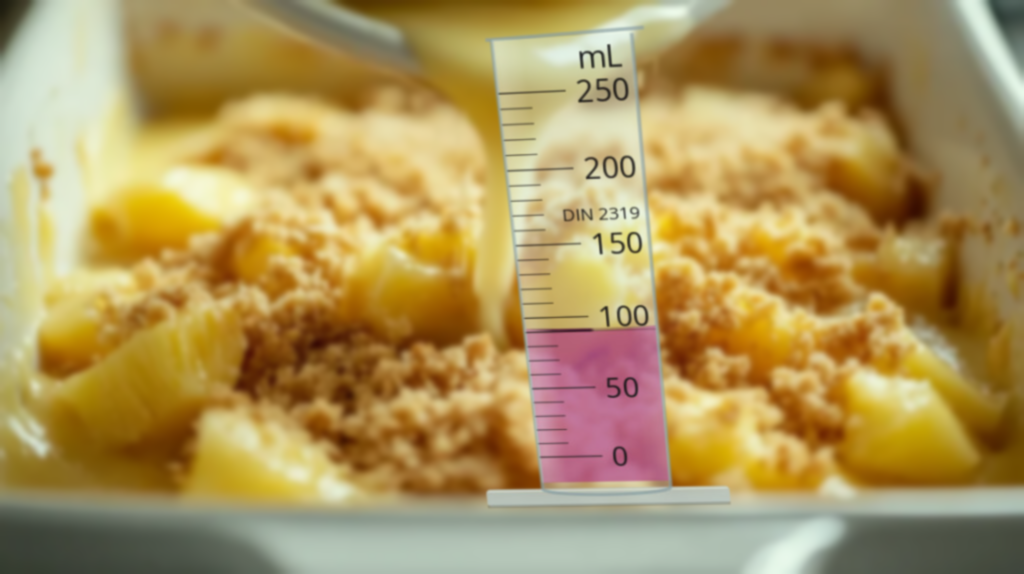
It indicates 90 mL
